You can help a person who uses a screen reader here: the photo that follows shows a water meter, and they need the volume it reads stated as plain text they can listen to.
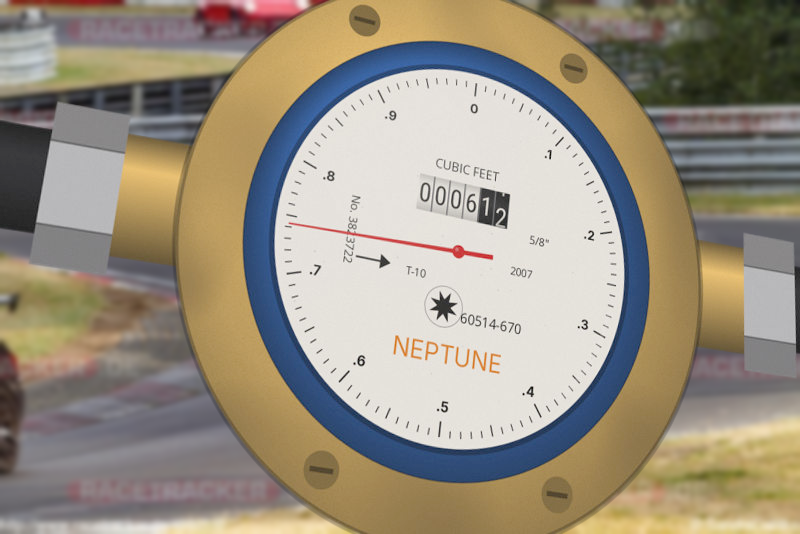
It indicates 611.74 ft³
